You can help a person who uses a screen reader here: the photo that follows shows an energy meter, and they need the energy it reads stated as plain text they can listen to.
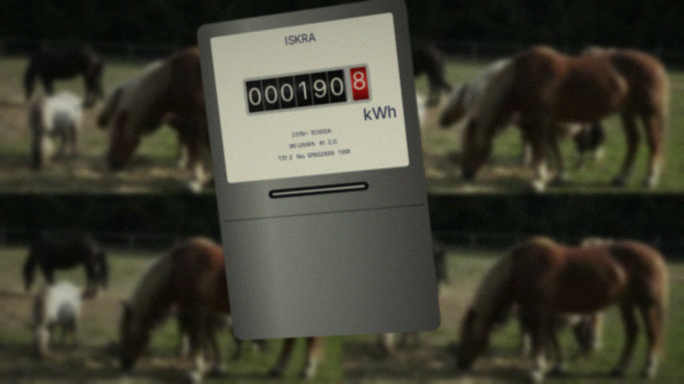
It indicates 190.8 kWh
